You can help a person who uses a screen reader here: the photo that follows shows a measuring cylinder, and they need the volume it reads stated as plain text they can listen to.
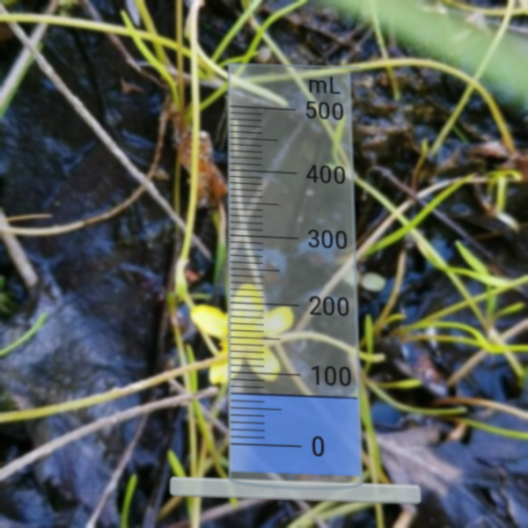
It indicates 70 mL
